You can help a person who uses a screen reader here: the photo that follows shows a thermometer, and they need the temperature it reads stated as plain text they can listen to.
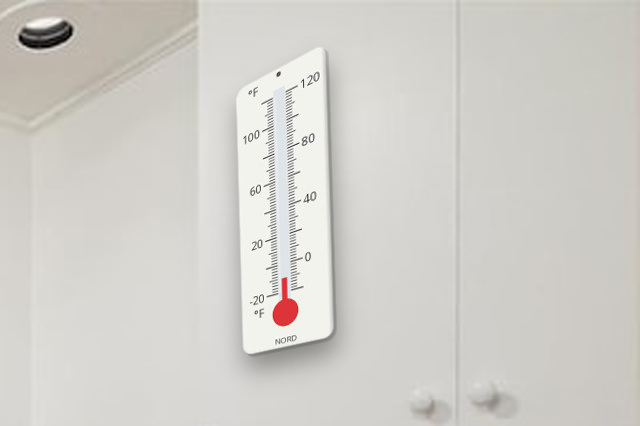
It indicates -10 °F
